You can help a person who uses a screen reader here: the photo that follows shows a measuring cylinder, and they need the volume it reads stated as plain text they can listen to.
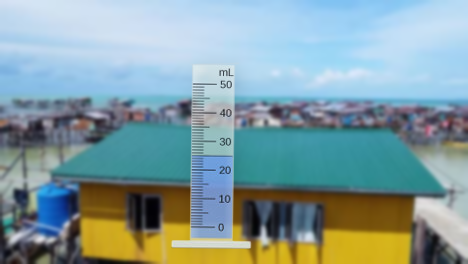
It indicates 25 mL
